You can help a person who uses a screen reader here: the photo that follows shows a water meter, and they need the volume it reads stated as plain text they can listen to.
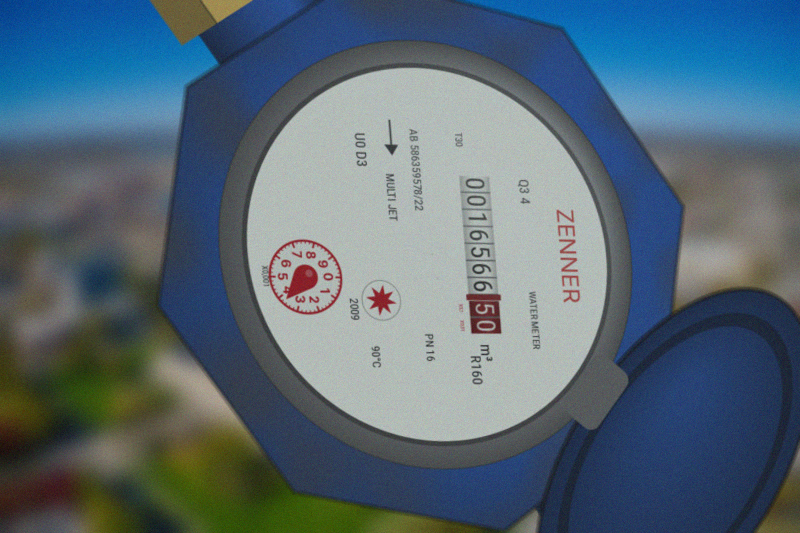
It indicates 16566.503 m³
